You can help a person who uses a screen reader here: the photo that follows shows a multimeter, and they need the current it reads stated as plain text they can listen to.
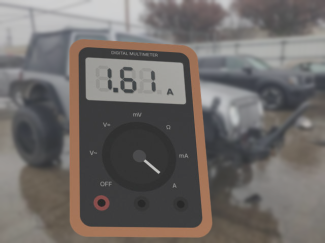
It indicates 1.61 A
